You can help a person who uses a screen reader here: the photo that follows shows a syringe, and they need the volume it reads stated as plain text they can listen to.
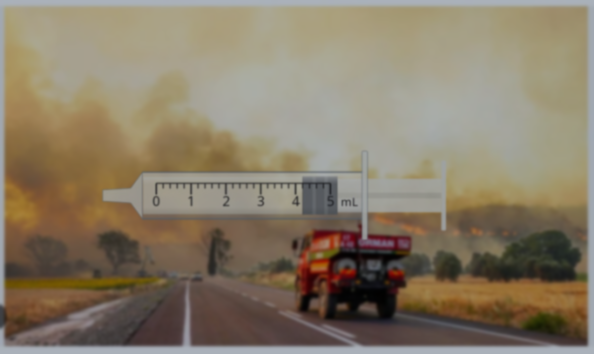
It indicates 4.2 mL
